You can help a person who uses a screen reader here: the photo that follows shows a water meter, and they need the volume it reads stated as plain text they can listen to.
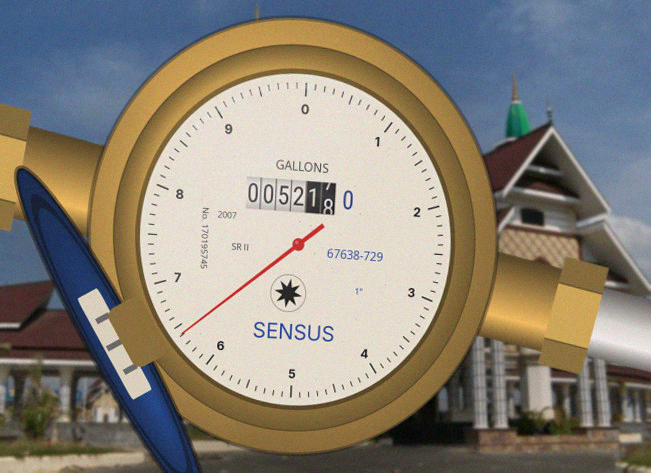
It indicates 52176.4 gal
